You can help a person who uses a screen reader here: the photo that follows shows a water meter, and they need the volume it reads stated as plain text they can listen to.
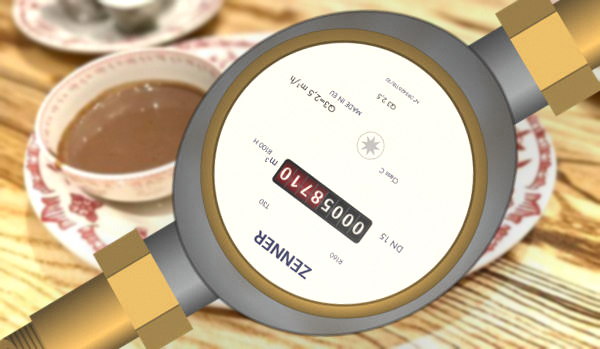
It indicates 5.8710 m³
